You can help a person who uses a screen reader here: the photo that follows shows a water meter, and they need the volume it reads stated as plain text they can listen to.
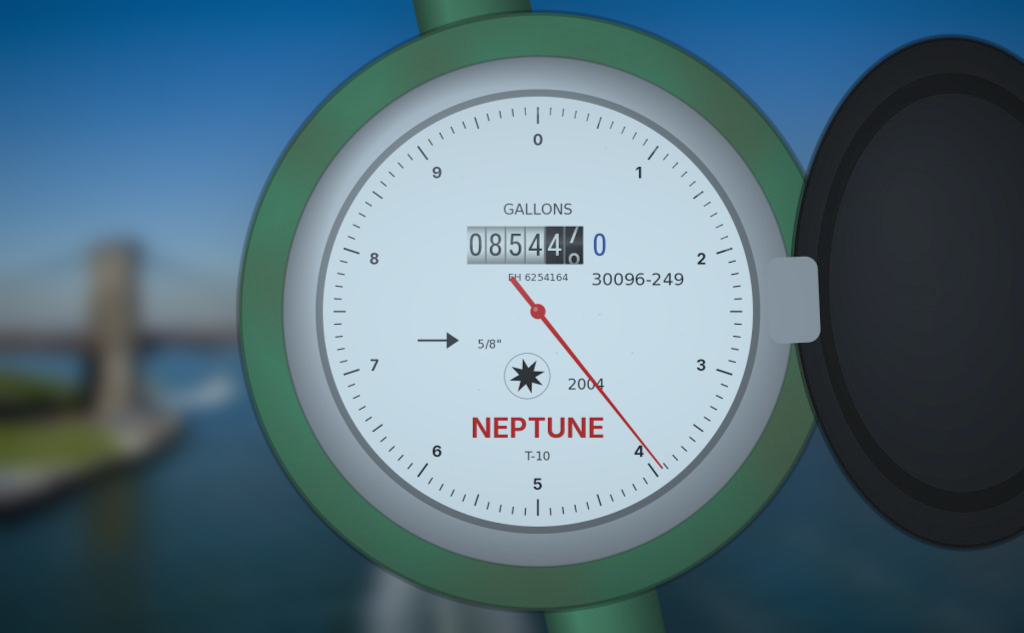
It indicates 854473.9 gal
